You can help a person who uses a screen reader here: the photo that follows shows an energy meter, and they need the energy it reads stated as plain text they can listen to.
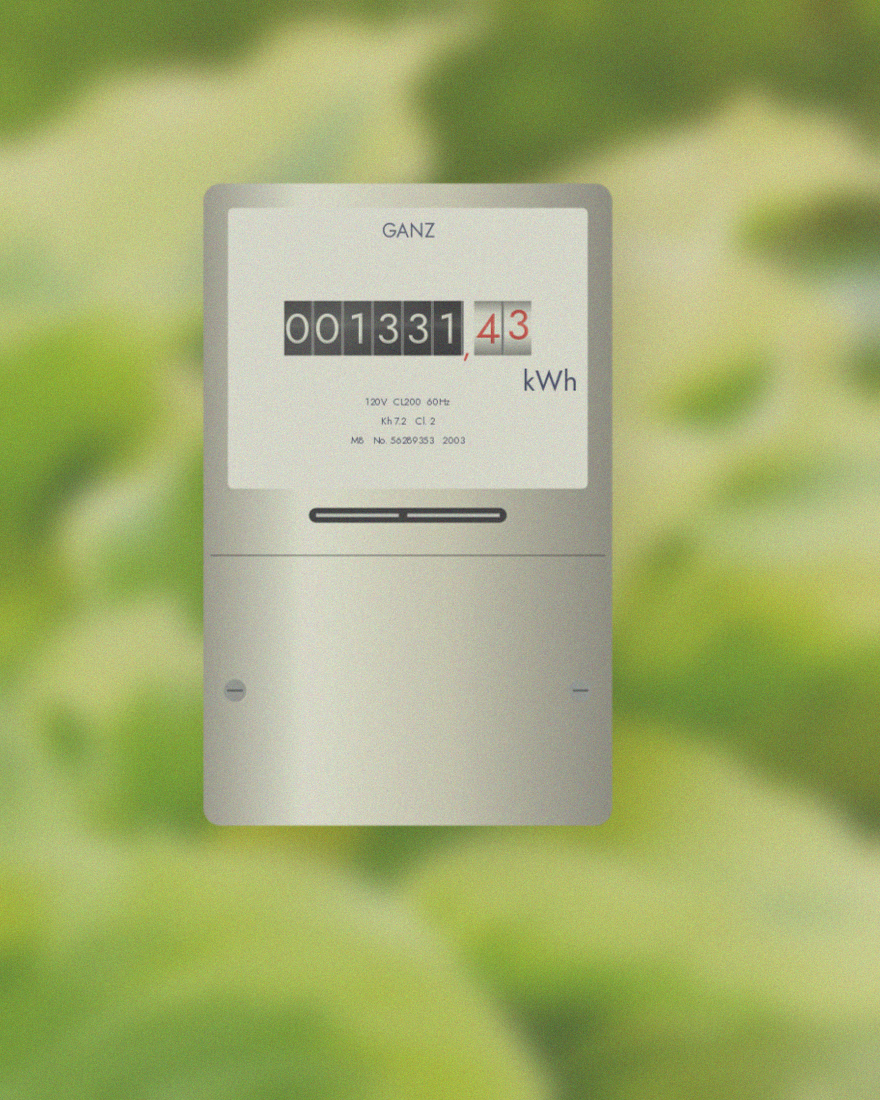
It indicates 1331.43 kWh
